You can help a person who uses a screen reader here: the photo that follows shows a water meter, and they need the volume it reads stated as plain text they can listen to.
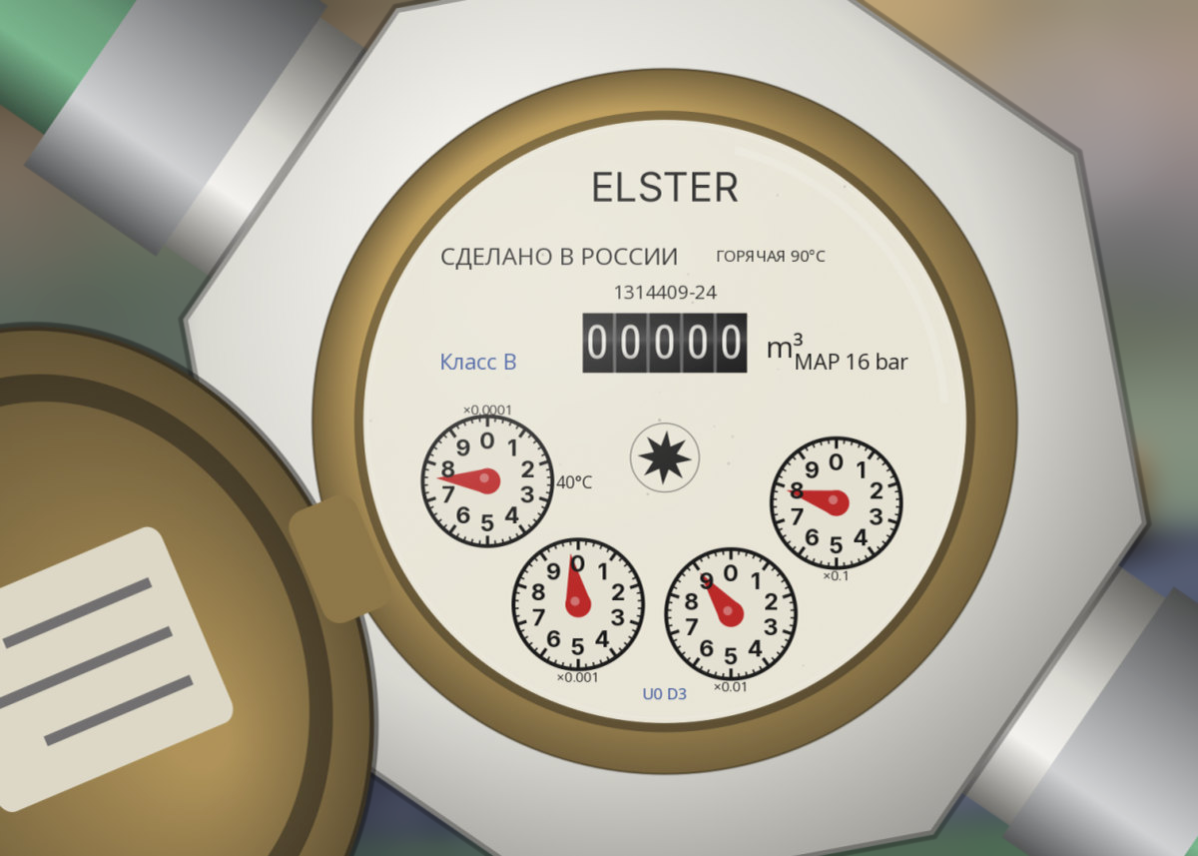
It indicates 0.7897 m³
